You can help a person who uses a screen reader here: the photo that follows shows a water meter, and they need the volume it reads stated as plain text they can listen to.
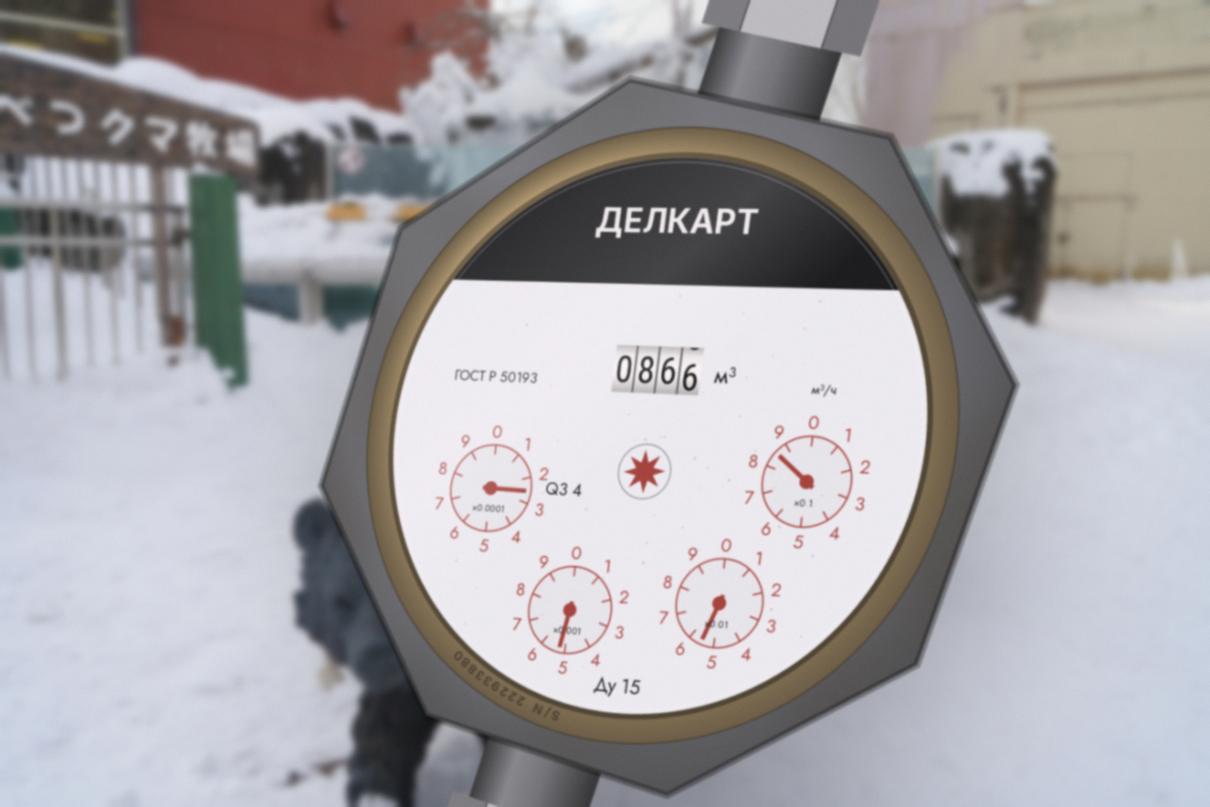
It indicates 865.8552 m³
